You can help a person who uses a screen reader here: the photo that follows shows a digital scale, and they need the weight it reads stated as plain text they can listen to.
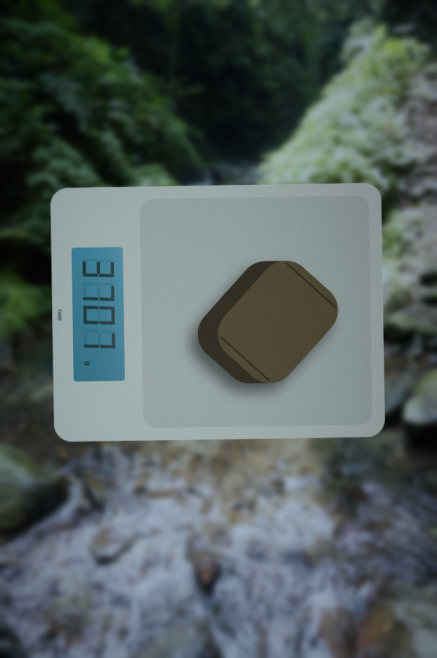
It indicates 3707 g
